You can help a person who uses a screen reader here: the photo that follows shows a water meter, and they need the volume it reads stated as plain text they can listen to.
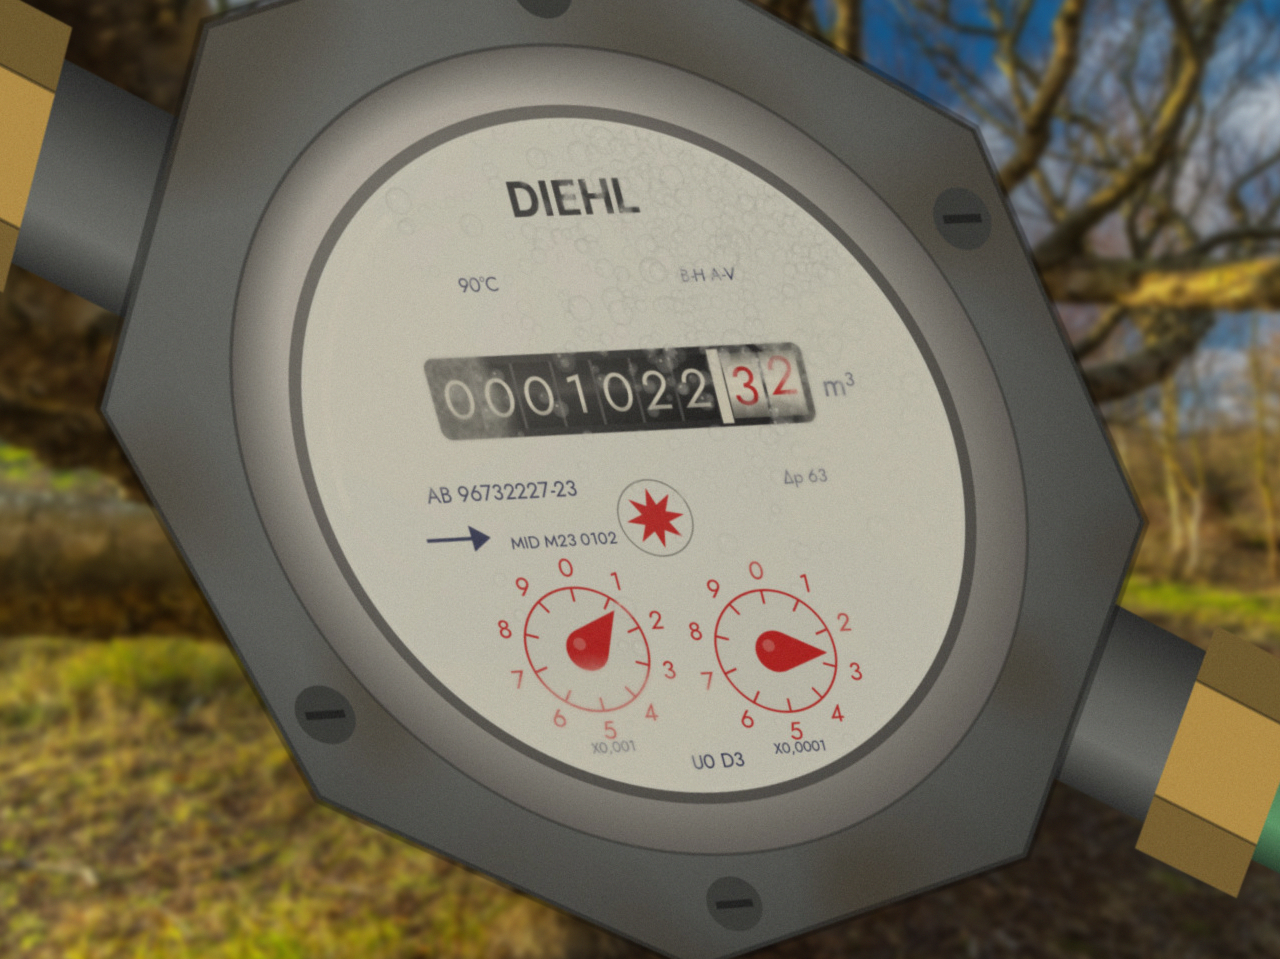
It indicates 1022.3212 m³
